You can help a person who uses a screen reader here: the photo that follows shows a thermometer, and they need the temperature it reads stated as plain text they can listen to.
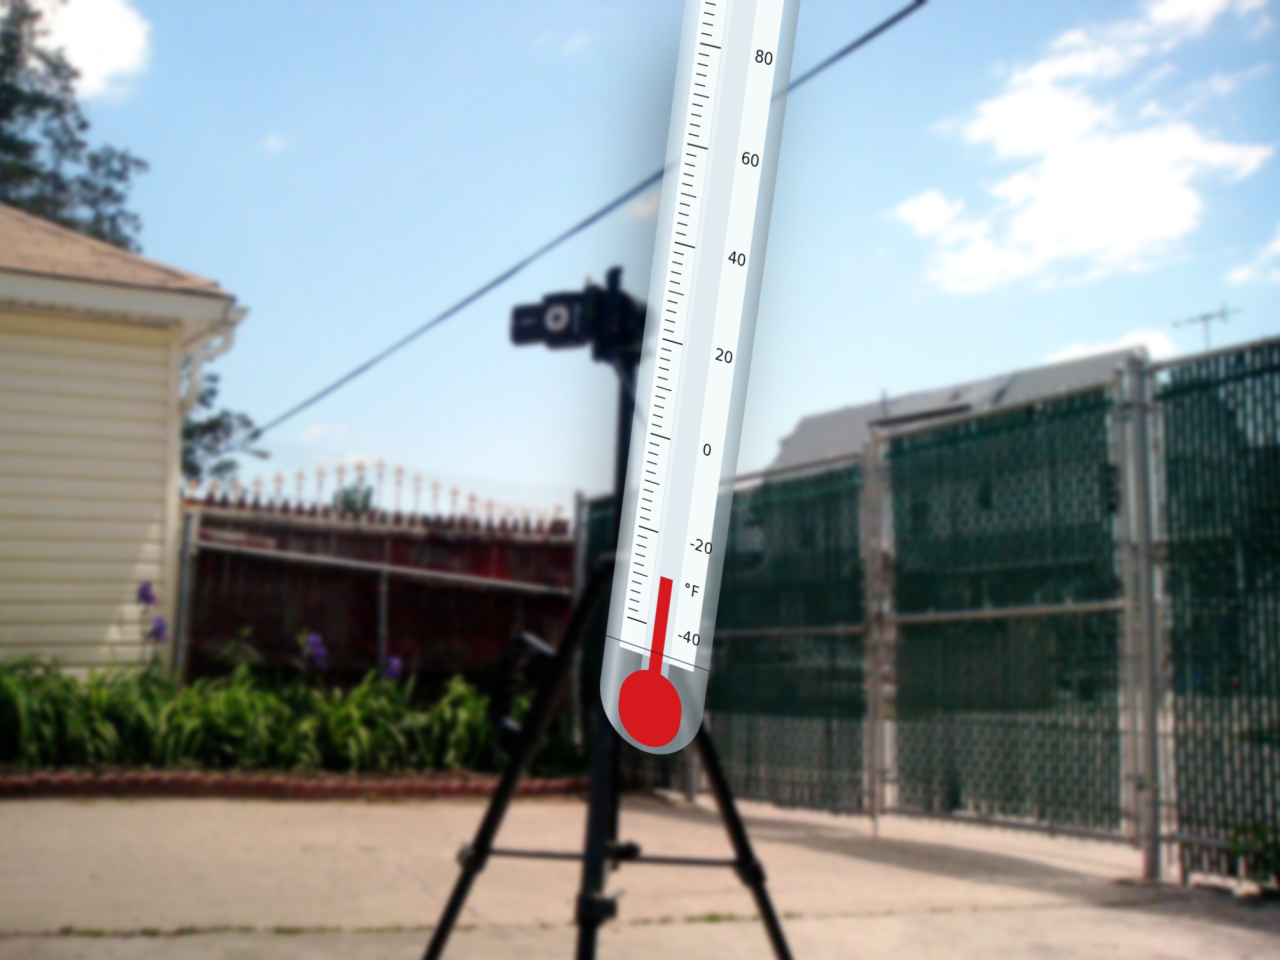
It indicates -29 °F
